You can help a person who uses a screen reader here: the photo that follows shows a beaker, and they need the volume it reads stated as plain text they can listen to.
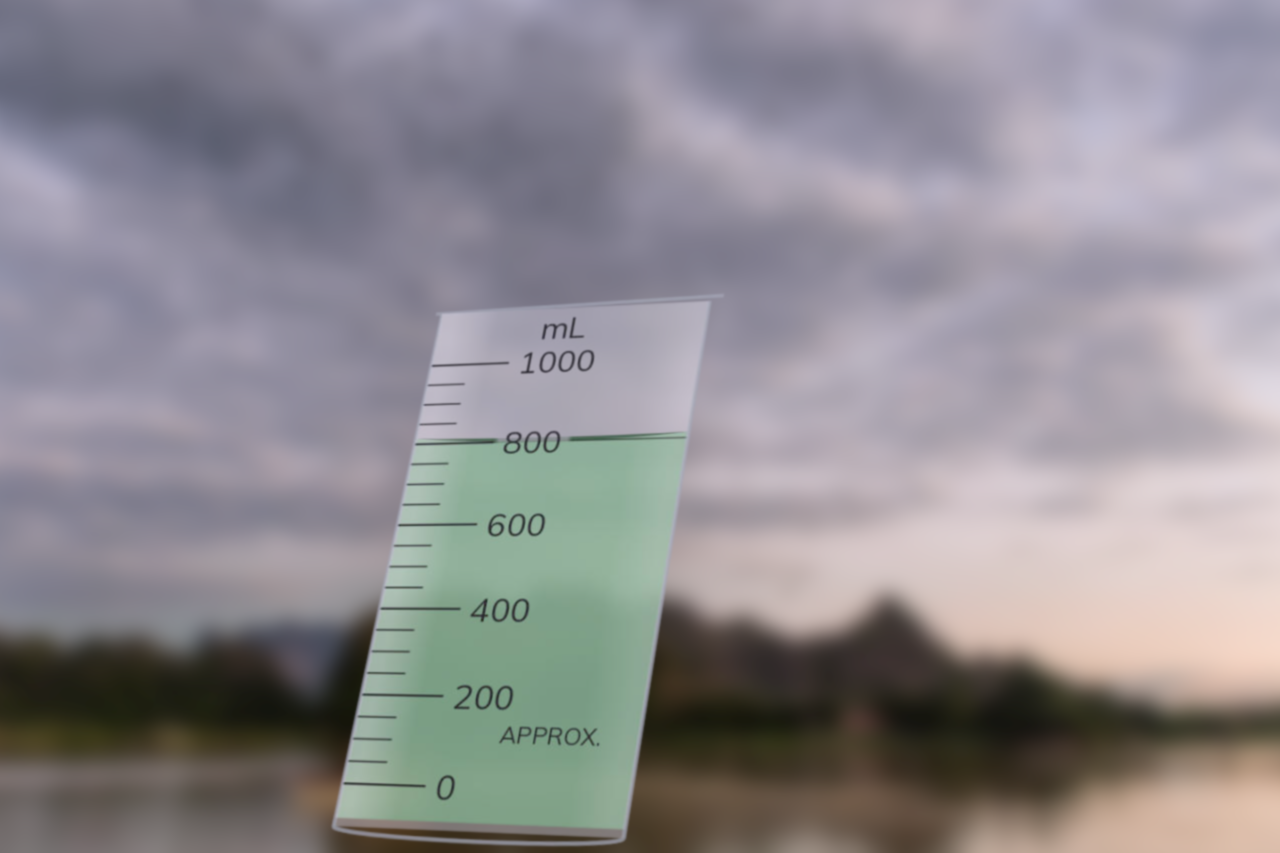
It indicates 800 mL
